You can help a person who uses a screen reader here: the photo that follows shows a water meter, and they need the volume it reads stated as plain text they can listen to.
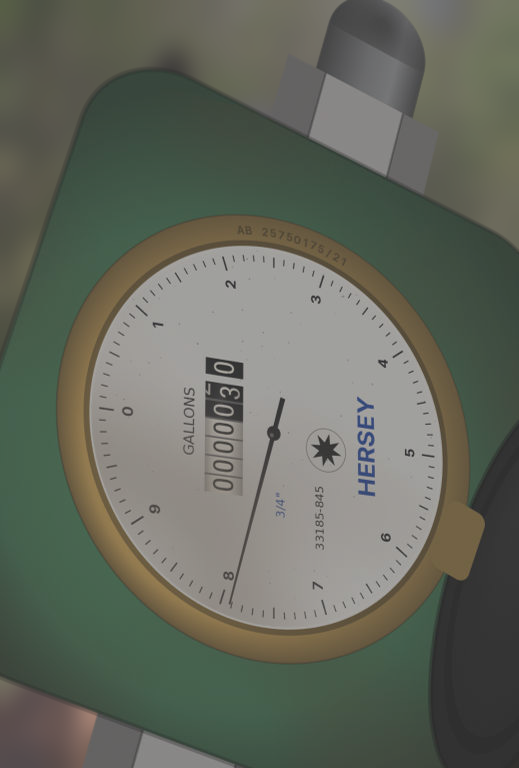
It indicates 27.9 gal
